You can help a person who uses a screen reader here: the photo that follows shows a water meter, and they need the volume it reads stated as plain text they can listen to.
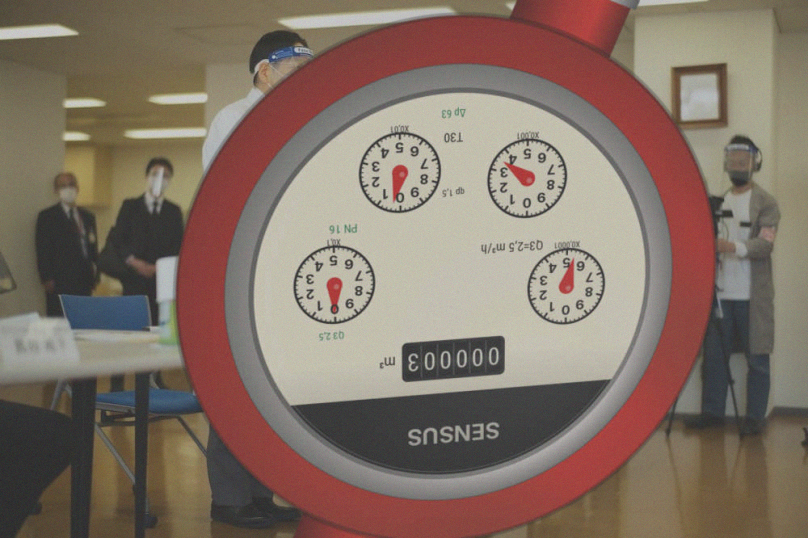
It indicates 3.0035 m³
